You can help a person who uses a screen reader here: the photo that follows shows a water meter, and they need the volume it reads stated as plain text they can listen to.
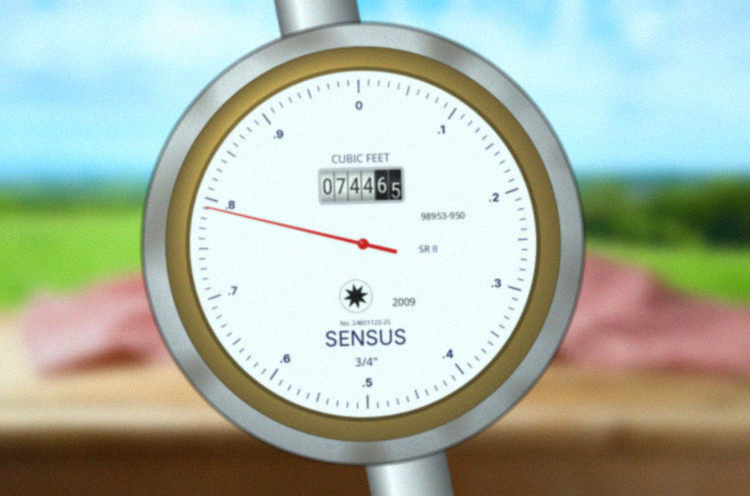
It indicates 74464.79 ft³
